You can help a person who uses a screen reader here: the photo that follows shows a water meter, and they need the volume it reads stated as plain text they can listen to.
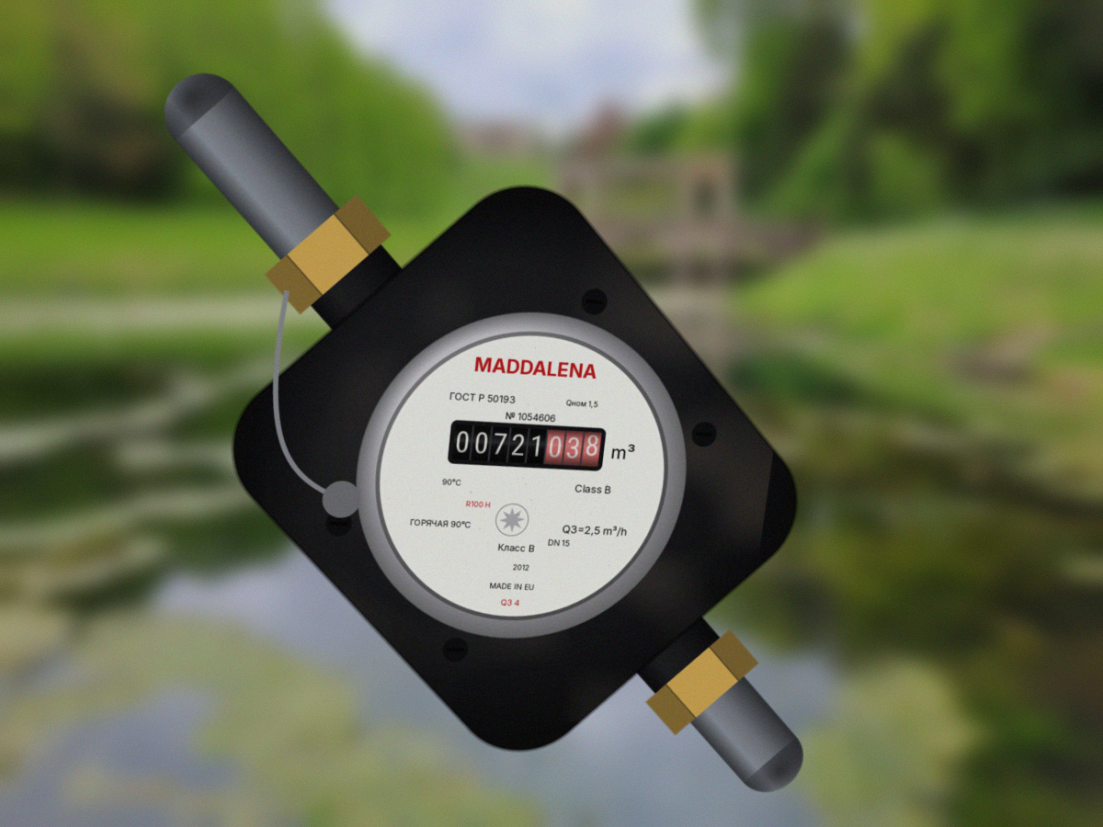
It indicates 721.038 m³
